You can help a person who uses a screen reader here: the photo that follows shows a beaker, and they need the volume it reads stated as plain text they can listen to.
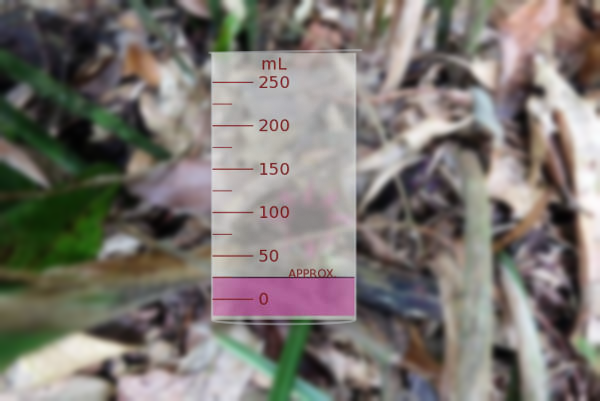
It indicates 25 mL
